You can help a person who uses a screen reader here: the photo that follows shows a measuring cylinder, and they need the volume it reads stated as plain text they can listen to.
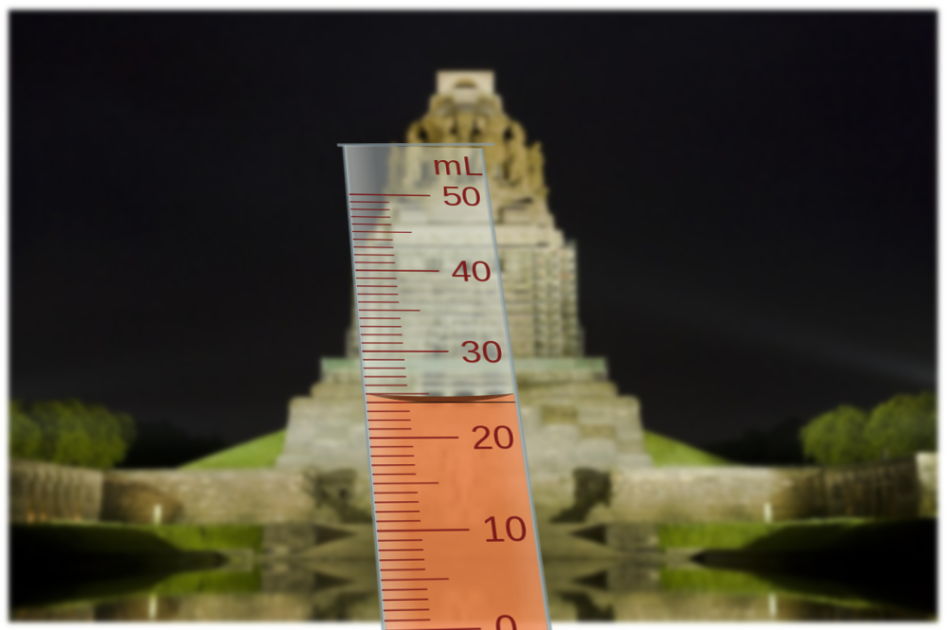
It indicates 24 mL
